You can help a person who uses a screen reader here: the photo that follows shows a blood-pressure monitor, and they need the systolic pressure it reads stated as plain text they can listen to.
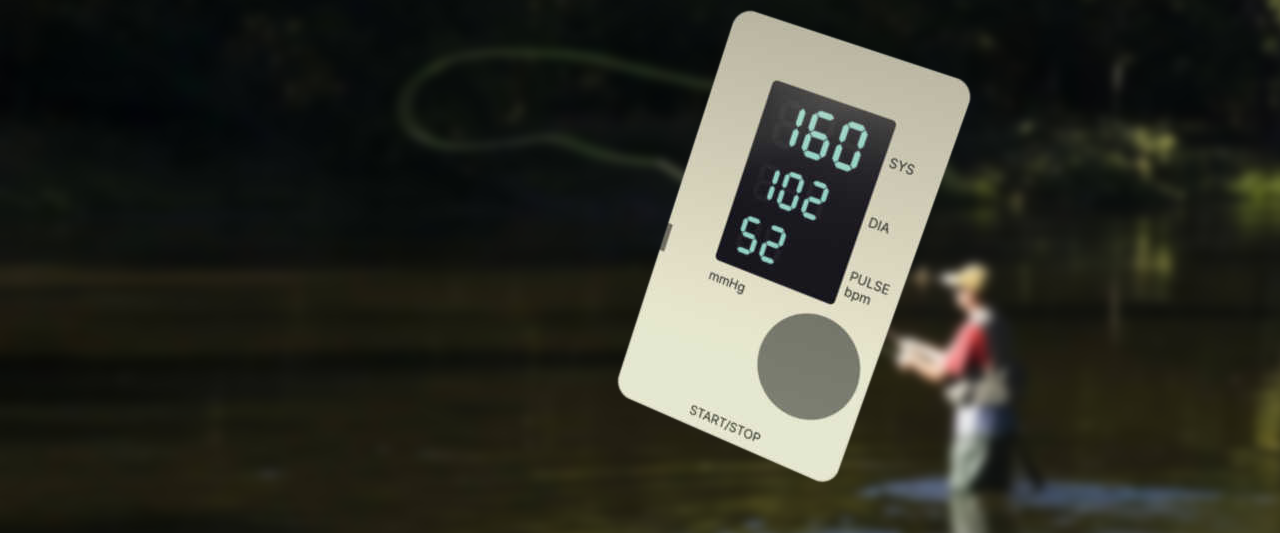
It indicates 160 mmHg
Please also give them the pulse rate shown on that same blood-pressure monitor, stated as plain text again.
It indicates 52 bpm
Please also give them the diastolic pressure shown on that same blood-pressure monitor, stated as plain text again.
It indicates 102 mmHg
